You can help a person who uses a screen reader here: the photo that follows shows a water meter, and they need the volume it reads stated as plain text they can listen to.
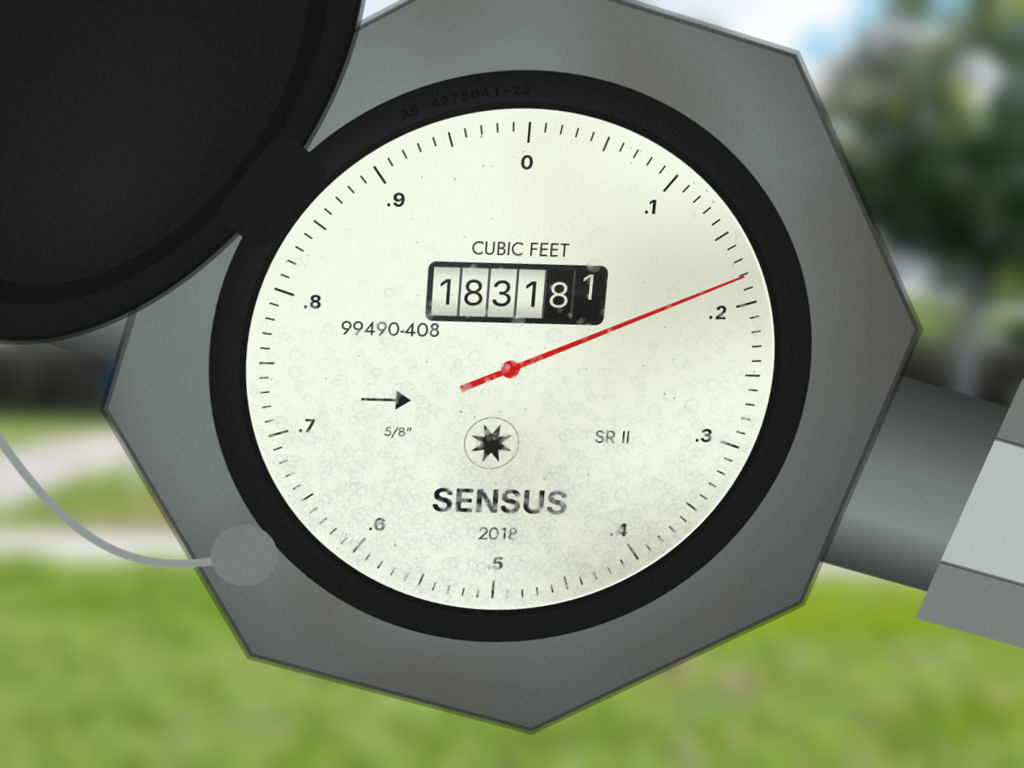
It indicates 183181.18 ft³
